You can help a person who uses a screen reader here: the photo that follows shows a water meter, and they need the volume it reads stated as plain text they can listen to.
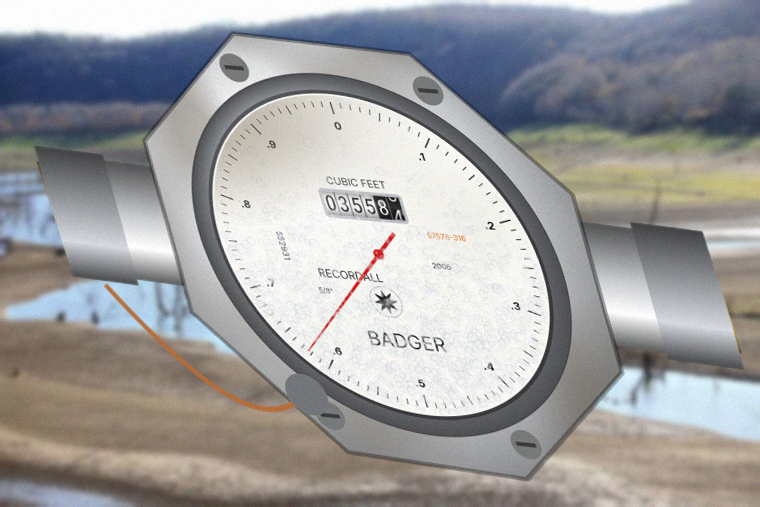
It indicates 35583.62 ft³
